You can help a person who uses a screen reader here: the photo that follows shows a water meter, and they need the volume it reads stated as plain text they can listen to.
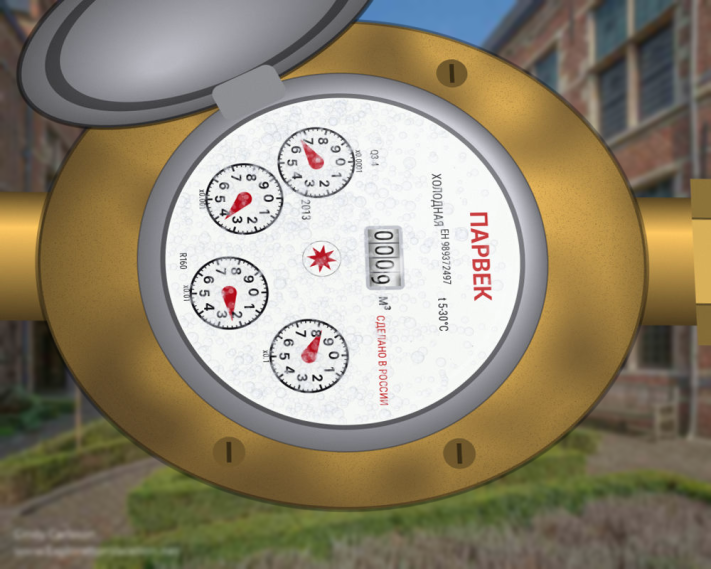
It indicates 8.8236 m³
